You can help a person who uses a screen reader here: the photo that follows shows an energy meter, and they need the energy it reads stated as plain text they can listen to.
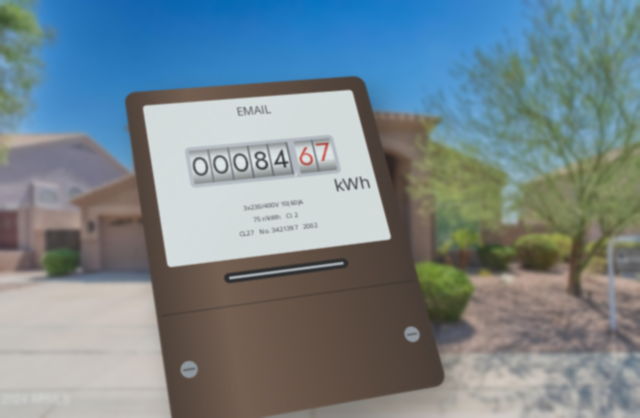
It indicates 84.67 kWh
